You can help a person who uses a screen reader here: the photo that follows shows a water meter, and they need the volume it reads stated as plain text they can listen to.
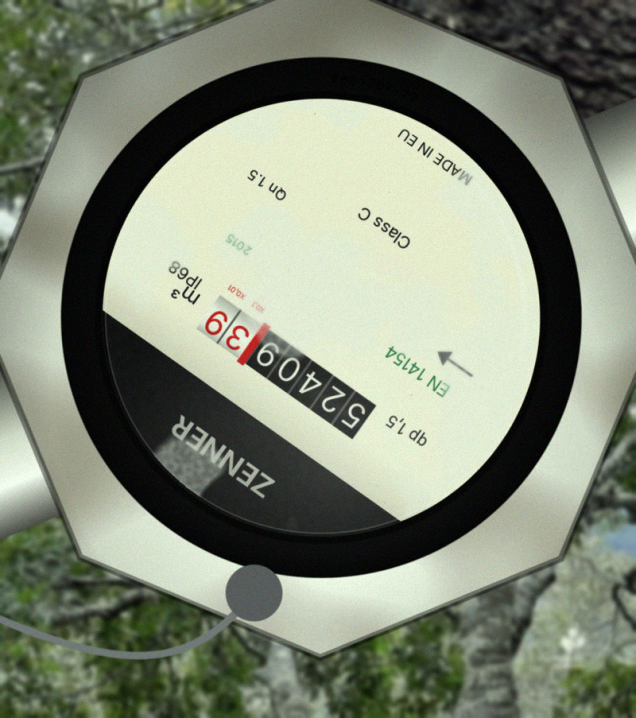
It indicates 52409.39 m³
